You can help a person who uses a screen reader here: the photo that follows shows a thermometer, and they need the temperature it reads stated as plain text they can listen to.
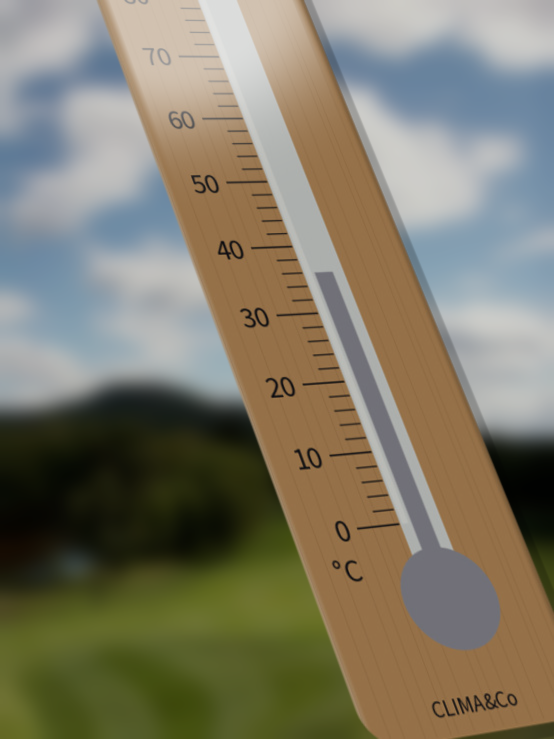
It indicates 36 °C
